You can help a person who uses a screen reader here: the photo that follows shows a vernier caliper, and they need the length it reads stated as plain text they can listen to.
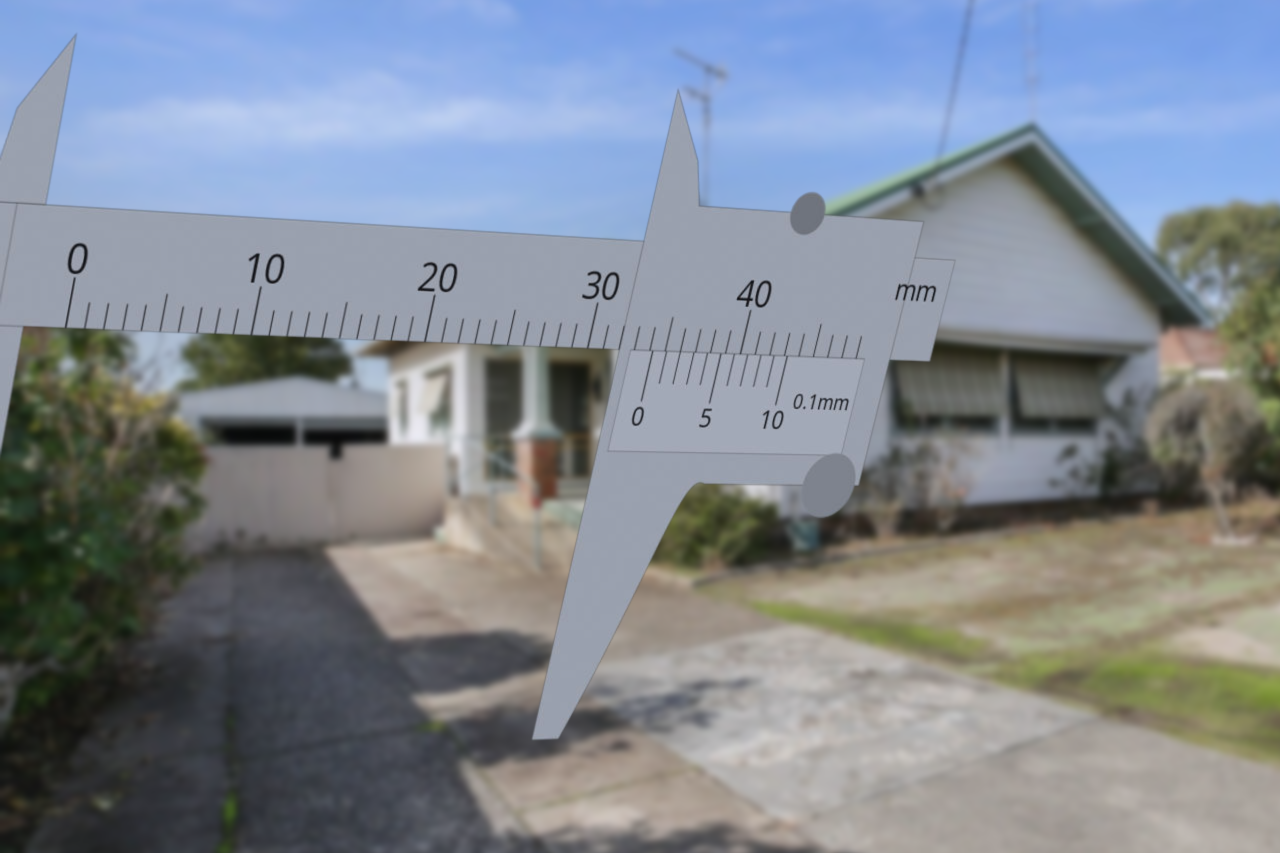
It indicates 34.2 mm
